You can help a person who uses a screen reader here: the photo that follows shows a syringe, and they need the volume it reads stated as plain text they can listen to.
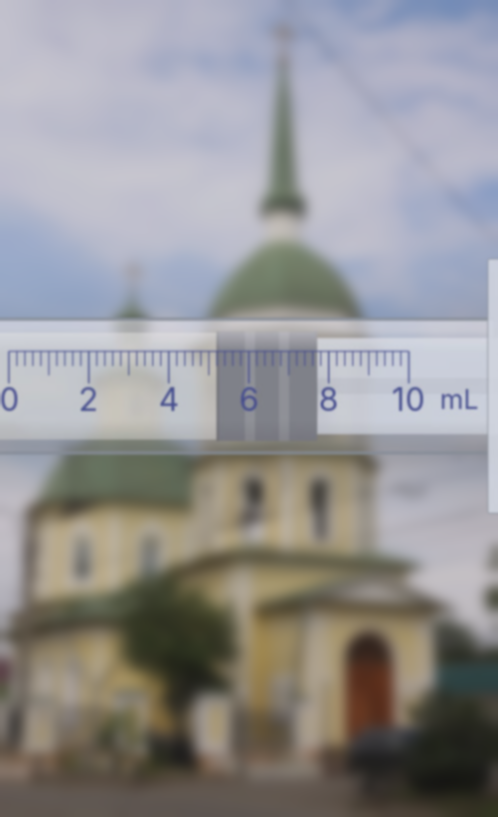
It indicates 5.2 mL
